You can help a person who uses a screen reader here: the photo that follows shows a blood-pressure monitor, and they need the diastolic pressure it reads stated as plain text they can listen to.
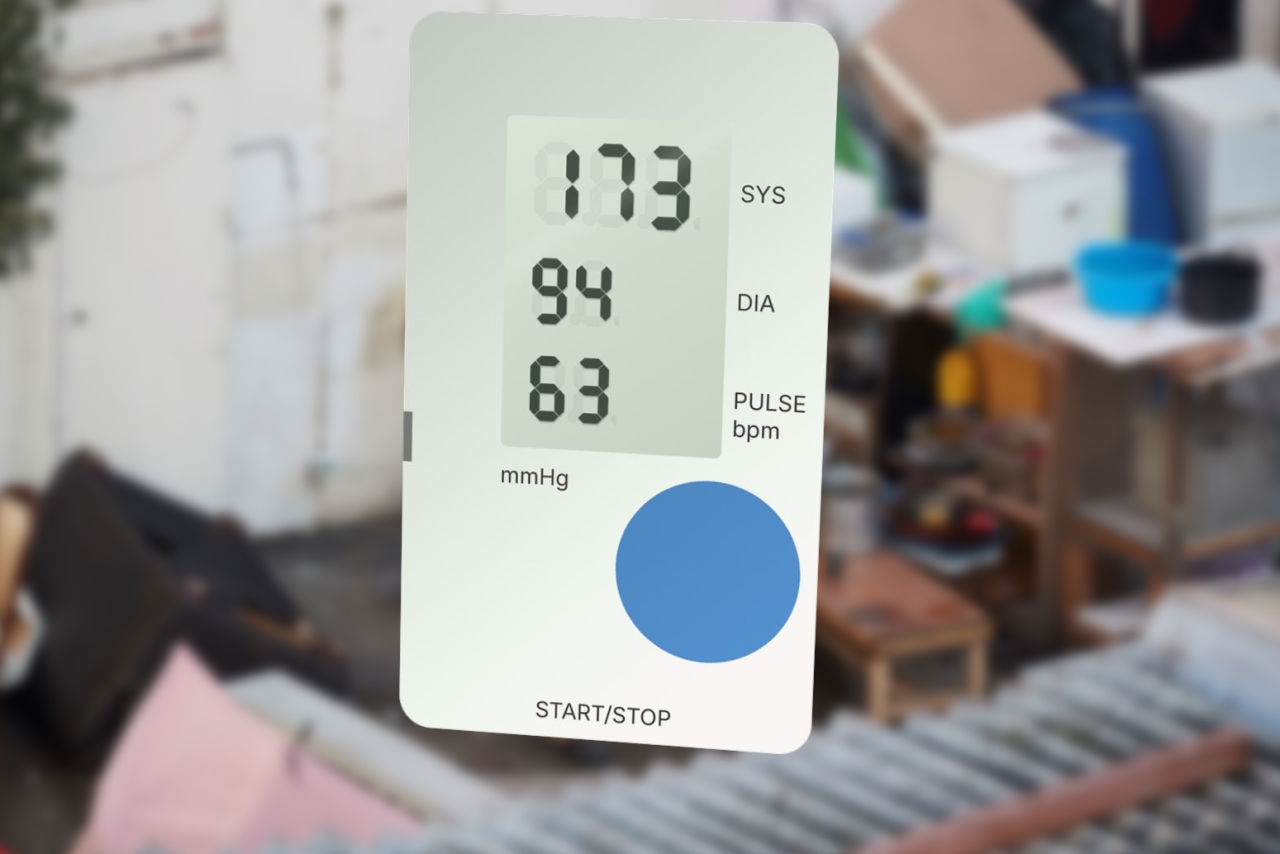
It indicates 94 mmHg
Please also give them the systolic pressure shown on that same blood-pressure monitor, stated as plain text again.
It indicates 173 mmHg
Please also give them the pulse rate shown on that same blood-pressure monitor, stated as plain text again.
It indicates 63 bpm
